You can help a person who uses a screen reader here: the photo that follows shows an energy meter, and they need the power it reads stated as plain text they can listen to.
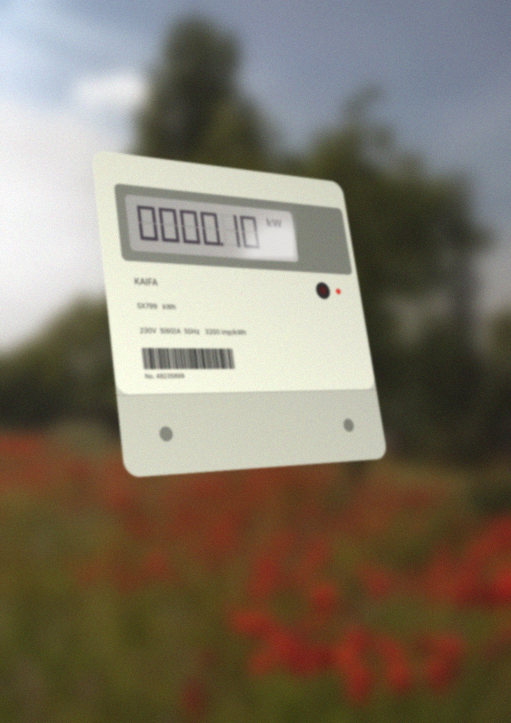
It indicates 0.10 kW
